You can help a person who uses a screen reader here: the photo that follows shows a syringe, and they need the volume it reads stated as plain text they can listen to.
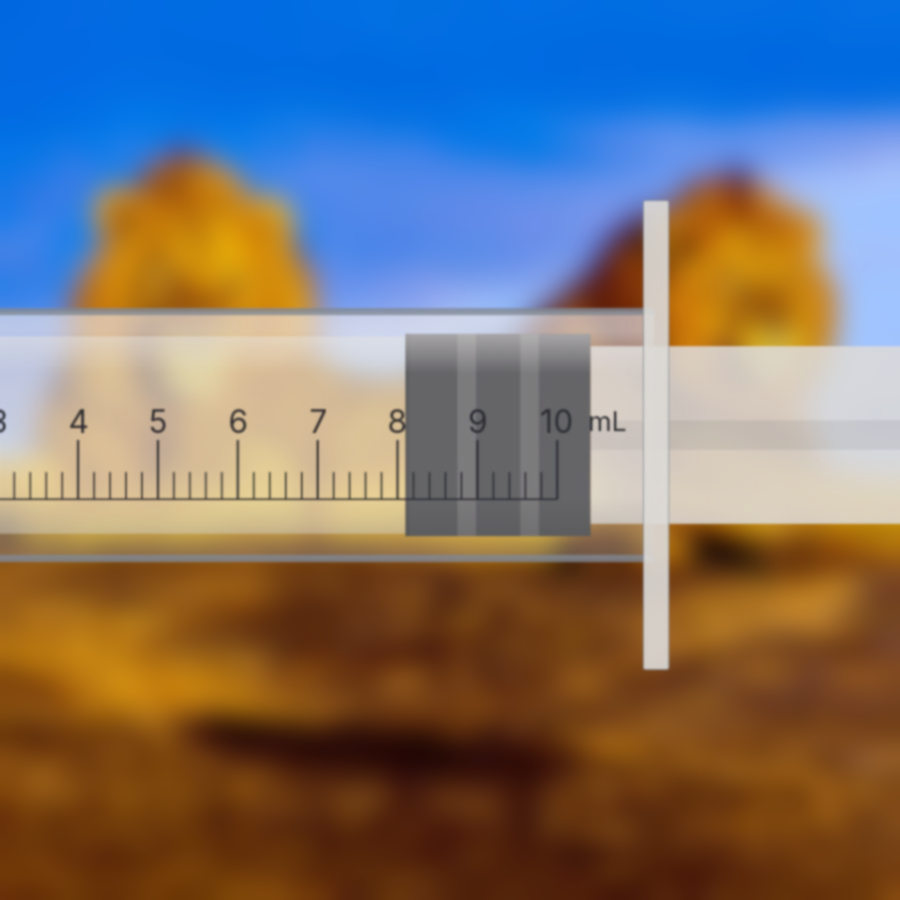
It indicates 8.1 mL
